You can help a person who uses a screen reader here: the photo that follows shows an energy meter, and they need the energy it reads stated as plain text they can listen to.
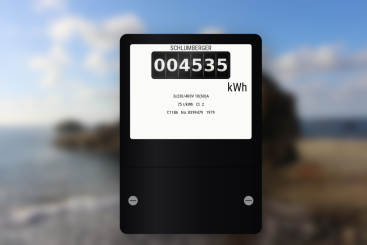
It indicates 4535 kWh
